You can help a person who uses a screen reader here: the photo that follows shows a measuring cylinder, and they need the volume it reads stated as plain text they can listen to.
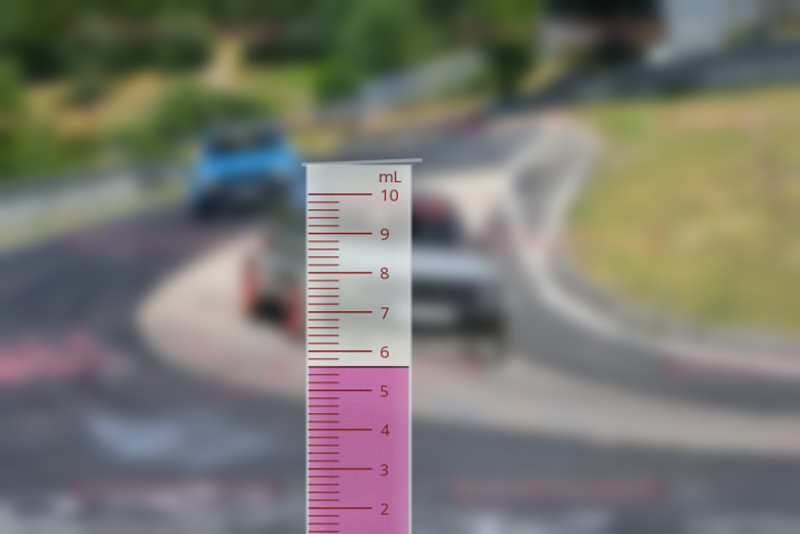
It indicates 5.6 mL
